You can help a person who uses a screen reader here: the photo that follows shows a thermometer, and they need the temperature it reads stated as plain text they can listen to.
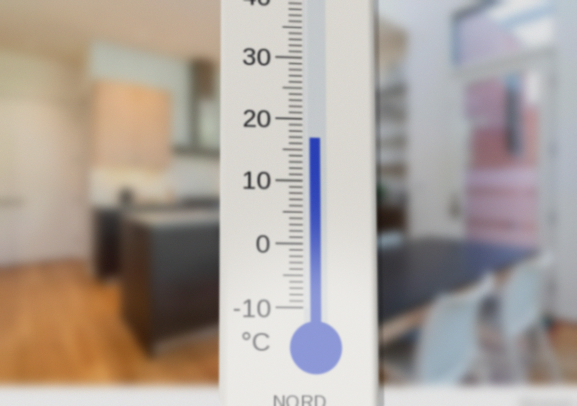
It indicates 17 °C
